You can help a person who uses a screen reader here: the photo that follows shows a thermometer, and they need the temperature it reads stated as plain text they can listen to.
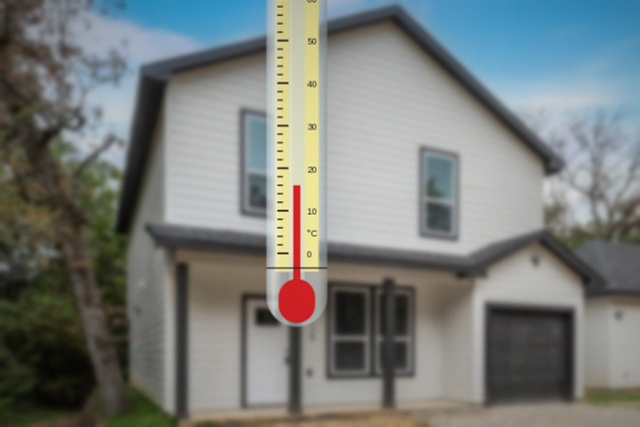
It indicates 16 °C
